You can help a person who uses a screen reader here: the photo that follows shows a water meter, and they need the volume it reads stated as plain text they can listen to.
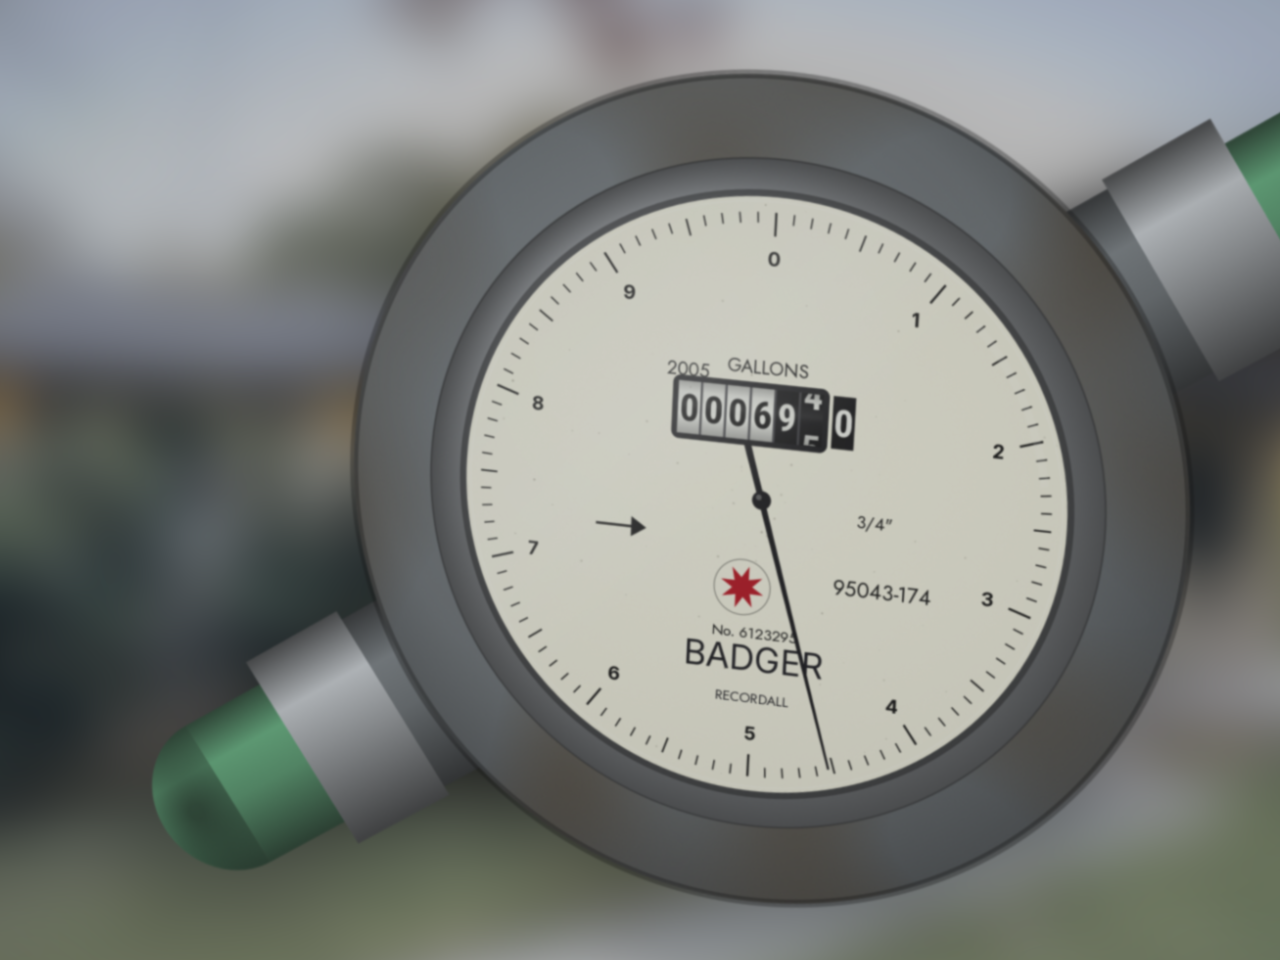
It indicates 6944.5 gal
